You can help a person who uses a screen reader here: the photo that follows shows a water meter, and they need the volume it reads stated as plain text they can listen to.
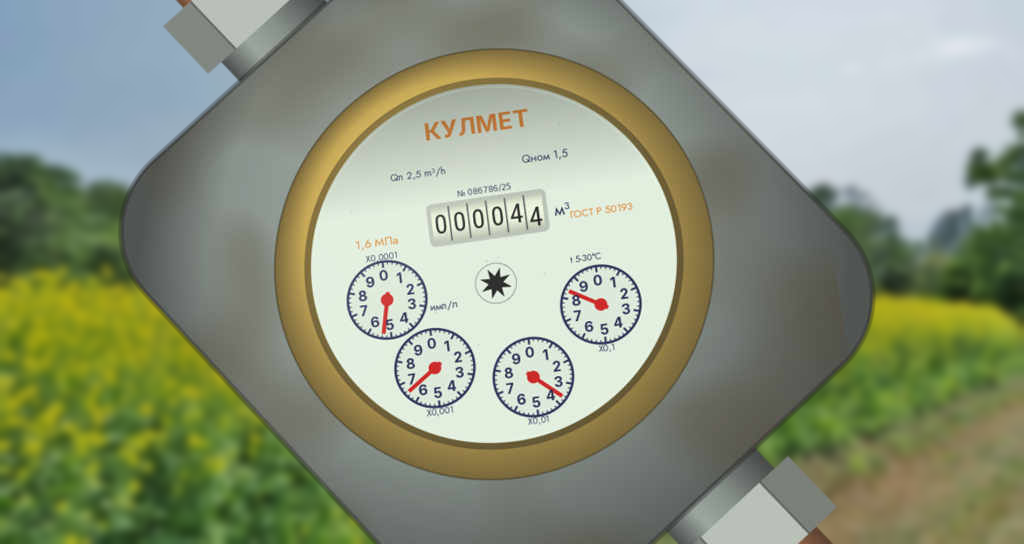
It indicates 43.8365 m³
